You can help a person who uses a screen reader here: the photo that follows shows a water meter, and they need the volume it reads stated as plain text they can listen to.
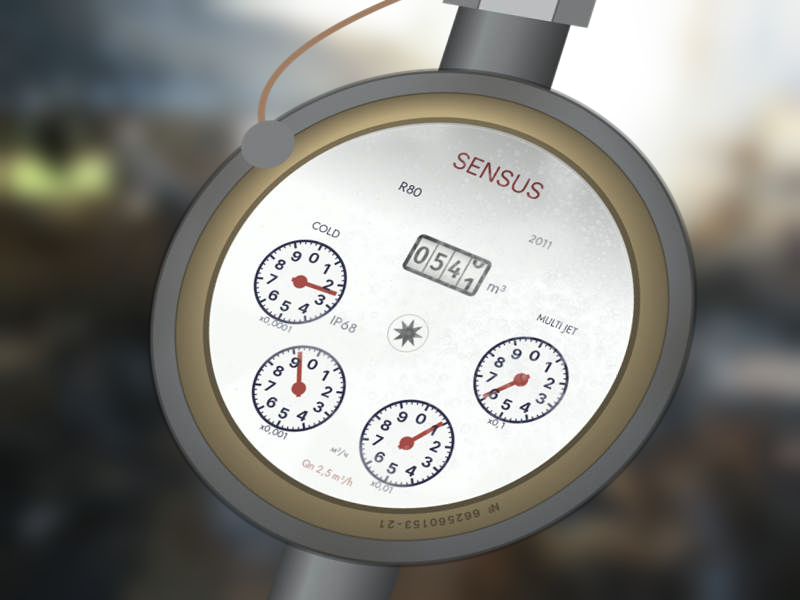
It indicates 540.6092 m³
